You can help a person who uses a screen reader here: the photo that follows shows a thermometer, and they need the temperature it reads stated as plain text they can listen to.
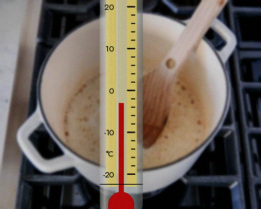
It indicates -3 °C
